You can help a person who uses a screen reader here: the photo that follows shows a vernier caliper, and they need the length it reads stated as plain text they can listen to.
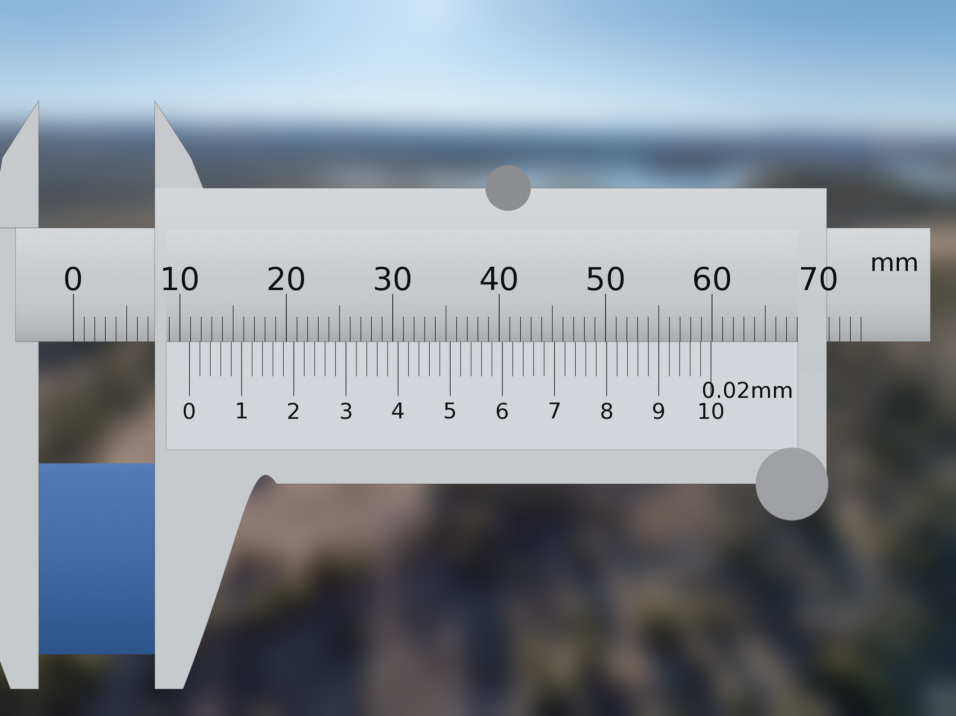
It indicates 10.9 mm
